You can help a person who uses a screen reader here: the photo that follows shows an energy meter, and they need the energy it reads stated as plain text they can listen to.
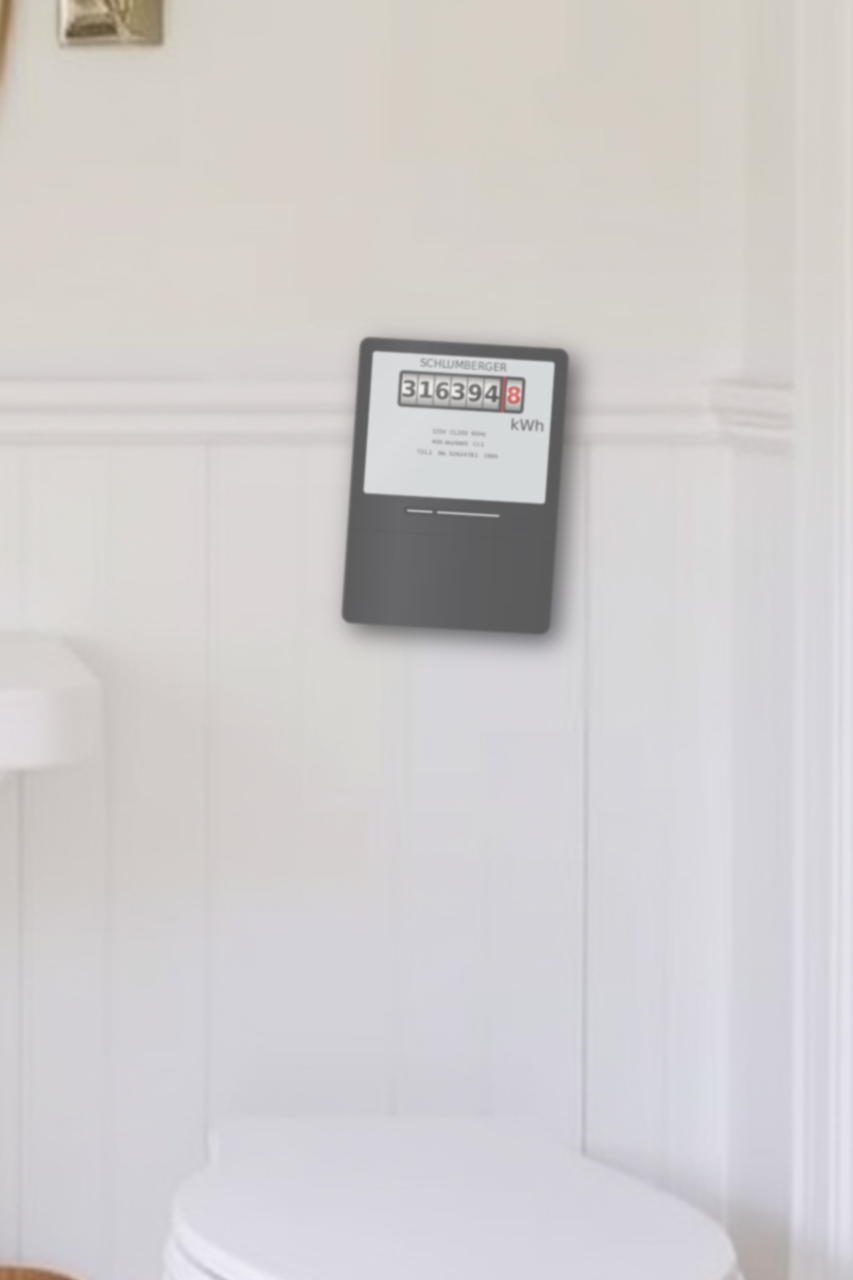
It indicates 316394.8 kWh
